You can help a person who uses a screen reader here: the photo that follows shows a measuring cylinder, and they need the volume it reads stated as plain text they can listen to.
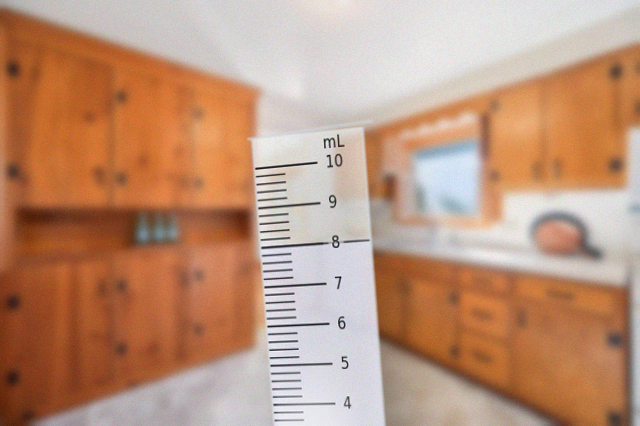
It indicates 8 mL
